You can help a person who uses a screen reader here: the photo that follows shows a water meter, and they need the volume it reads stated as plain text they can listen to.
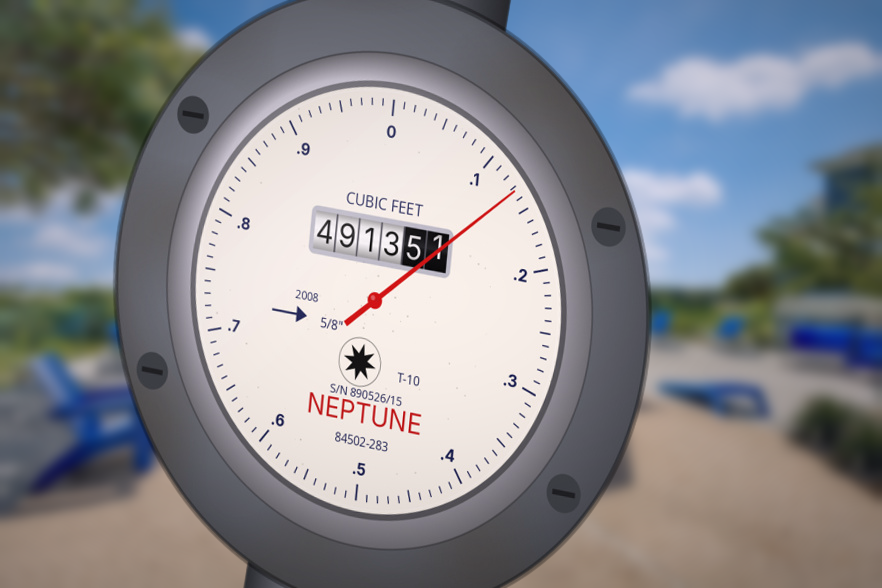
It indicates 491351.13 ft³
